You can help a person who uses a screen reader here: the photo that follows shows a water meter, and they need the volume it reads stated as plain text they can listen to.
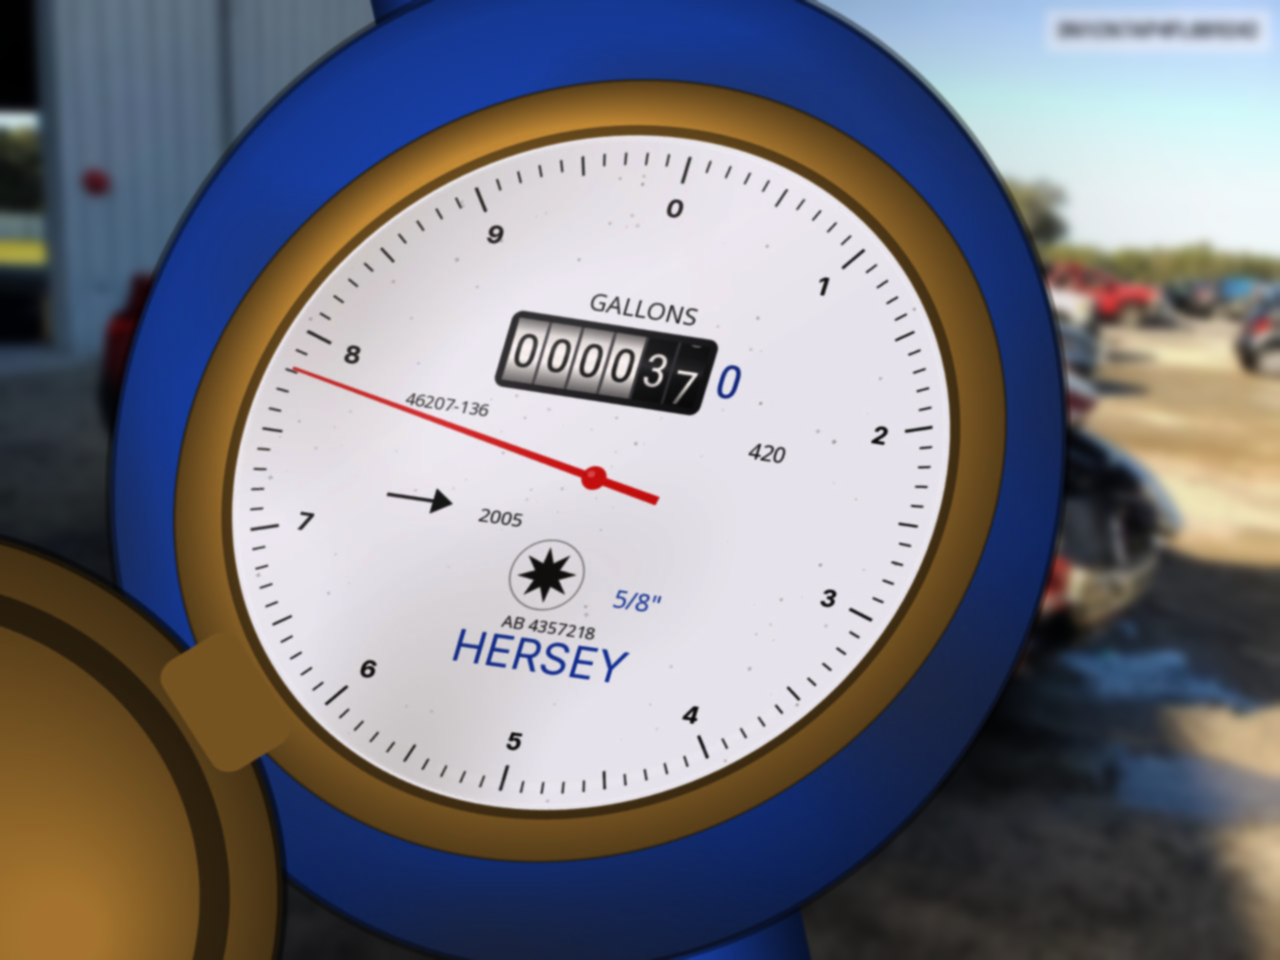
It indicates 367.8 gal
